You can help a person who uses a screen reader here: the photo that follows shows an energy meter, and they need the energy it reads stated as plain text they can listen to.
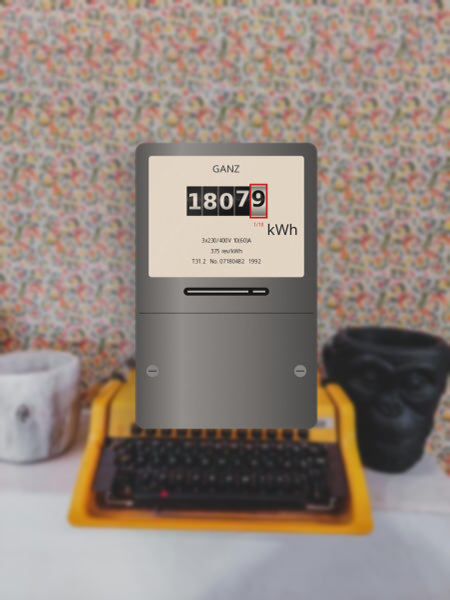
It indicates 1807.9 kWh
